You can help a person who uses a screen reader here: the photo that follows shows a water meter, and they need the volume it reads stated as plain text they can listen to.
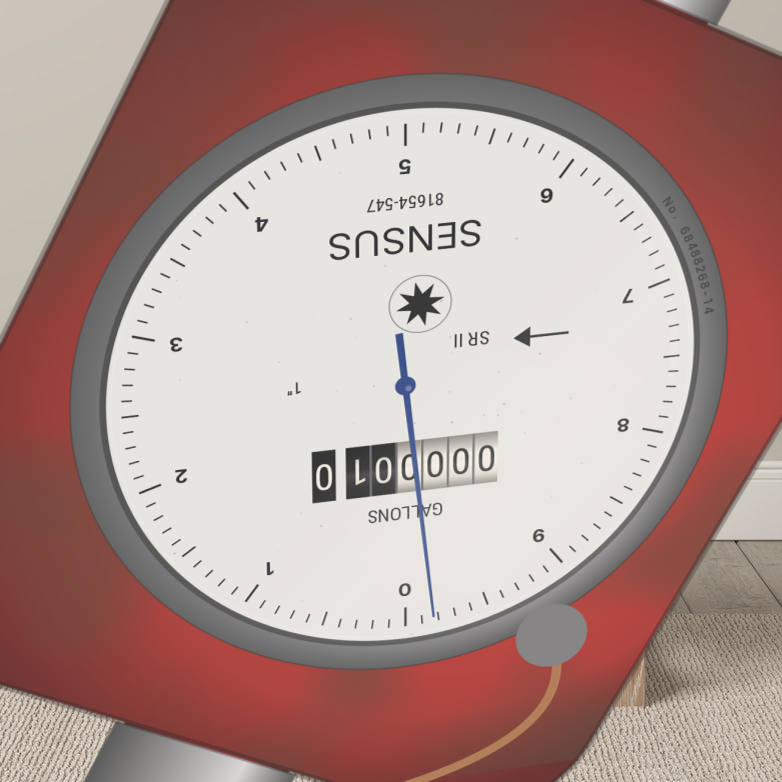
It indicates 9.8 gal
